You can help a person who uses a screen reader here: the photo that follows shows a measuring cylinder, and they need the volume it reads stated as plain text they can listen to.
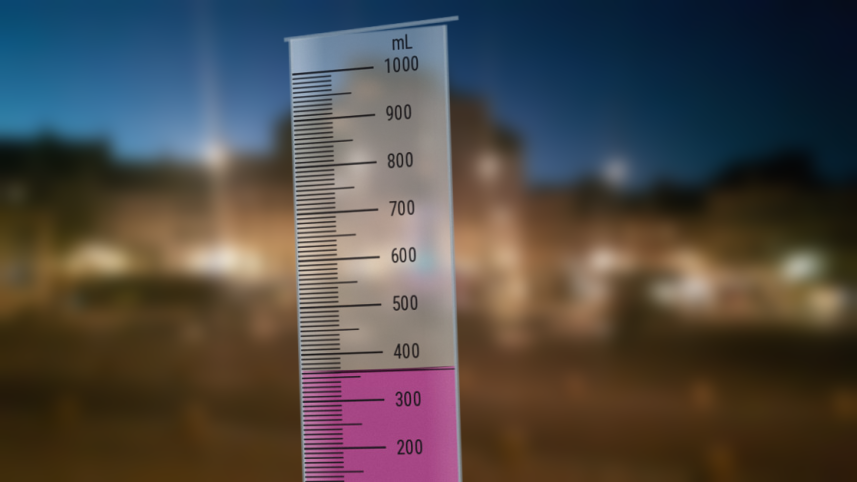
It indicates 360 mL
